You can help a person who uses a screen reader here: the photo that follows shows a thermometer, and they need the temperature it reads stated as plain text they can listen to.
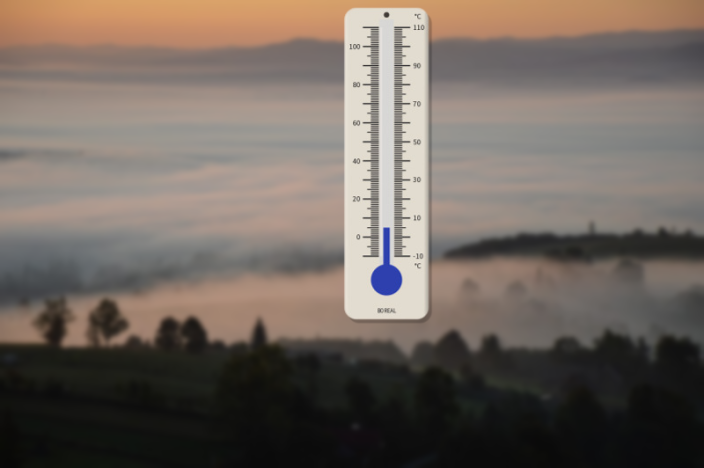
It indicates 5 °C
